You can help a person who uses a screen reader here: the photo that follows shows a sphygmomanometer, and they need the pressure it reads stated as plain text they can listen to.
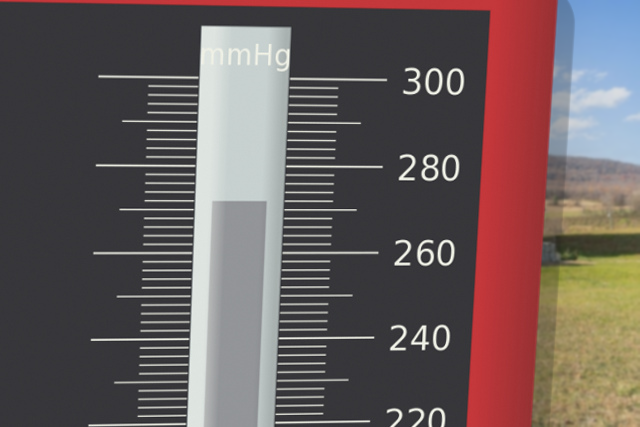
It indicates 272 mmHg
